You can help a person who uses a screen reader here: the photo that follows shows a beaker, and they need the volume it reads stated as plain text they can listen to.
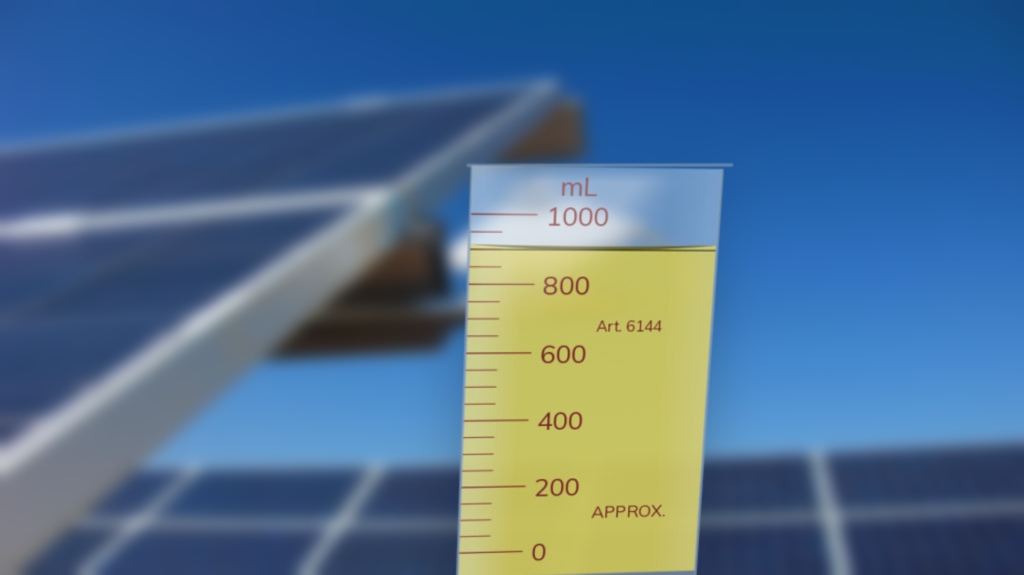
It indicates 900 mL
